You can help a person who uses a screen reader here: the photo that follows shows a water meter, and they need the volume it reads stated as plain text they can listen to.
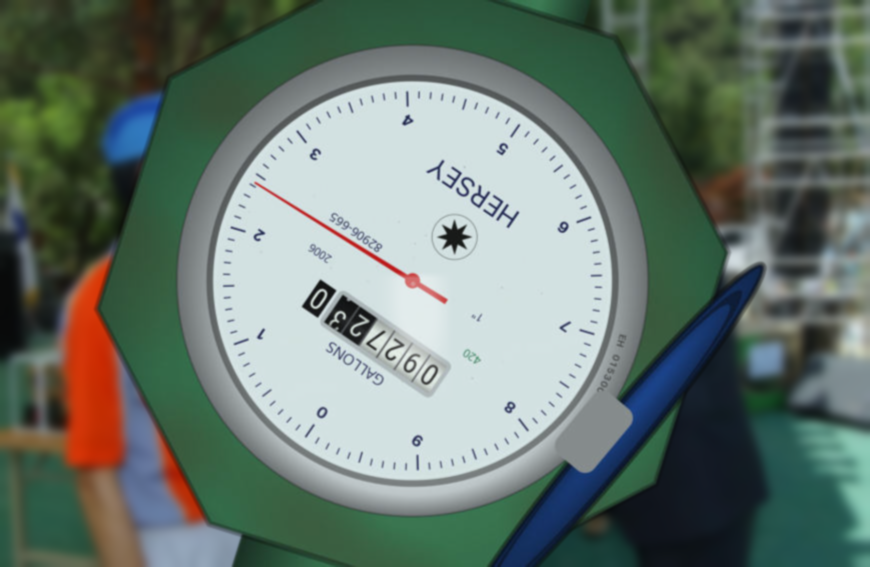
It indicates 927232.4 gal
